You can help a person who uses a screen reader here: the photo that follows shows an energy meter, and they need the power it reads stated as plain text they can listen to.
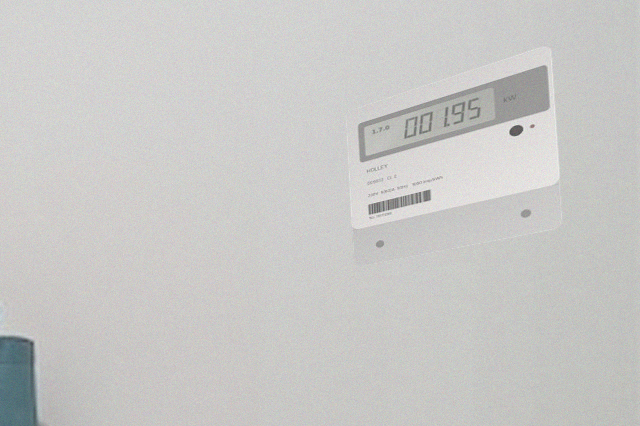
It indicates 1.95 kW
